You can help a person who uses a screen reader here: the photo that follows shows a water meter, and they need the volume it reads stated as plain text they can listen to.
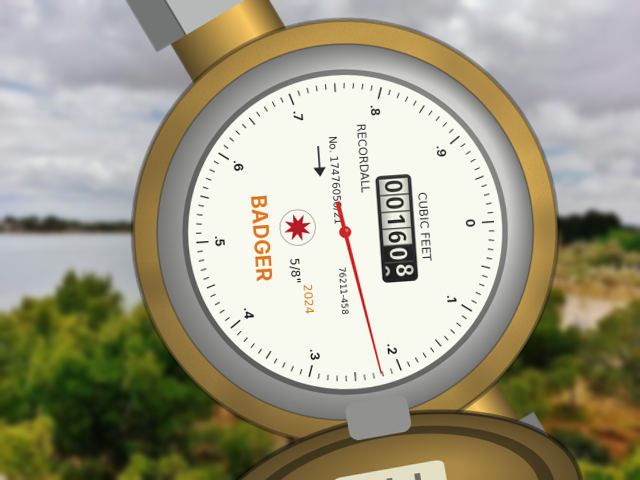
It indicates 1608.22 ft³
